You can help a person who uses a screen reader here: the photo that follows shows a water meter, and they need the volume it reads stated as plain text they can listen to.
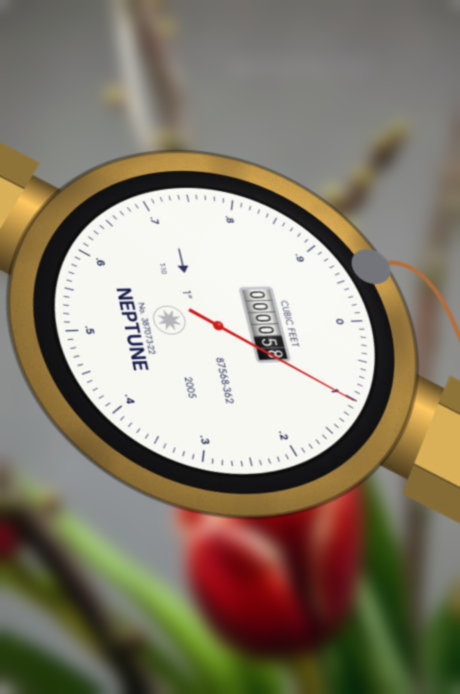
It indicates 58.10 ft³
